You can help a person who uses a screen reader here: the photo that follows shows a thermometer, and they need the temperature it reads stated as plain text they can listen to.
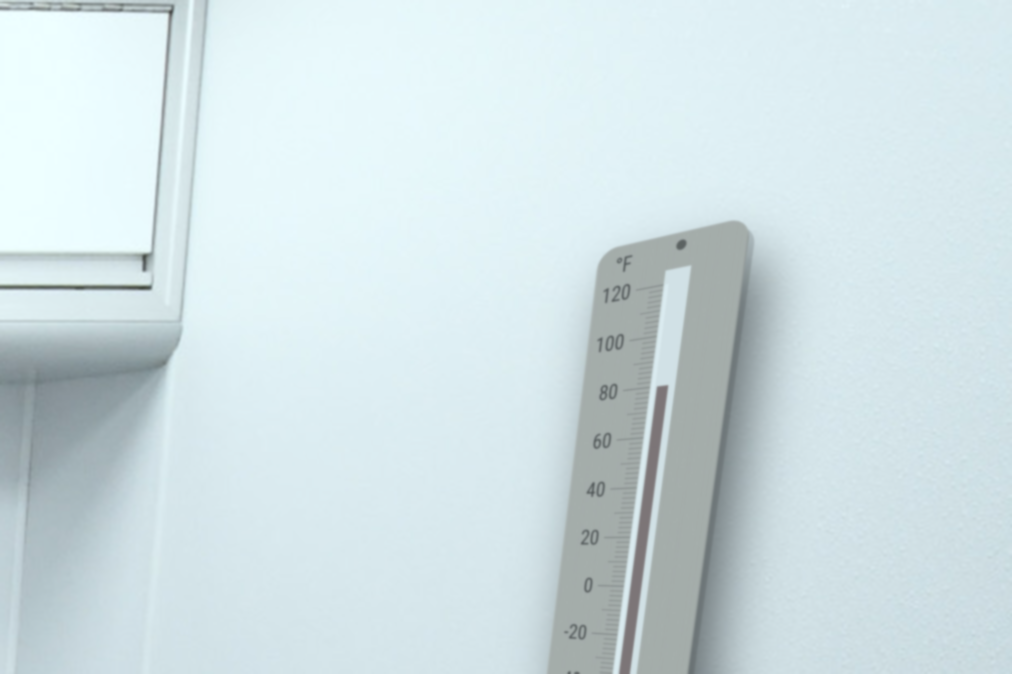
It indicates 80 °F
